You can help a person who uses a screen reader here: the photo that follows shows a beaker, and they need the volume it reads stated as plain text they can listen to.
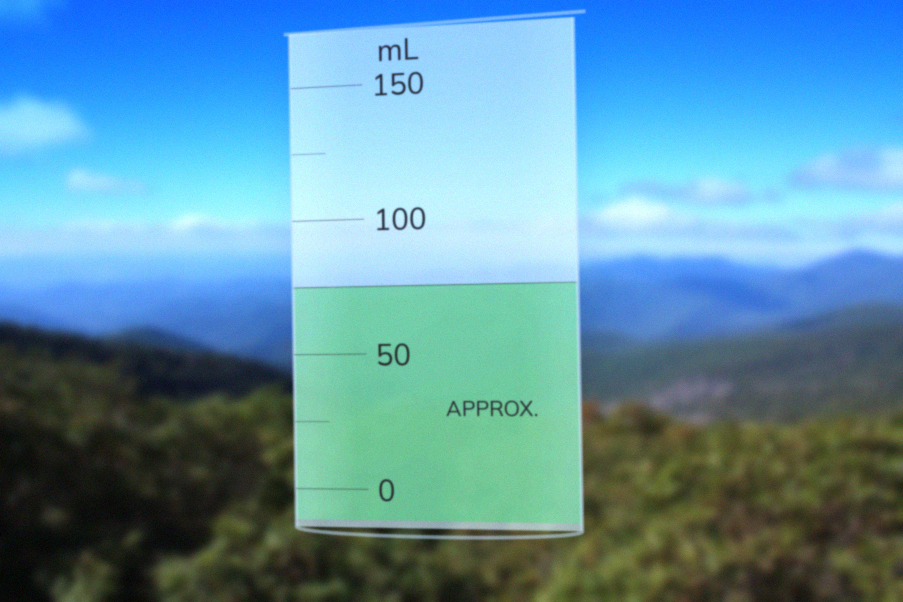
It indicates 75 mL
